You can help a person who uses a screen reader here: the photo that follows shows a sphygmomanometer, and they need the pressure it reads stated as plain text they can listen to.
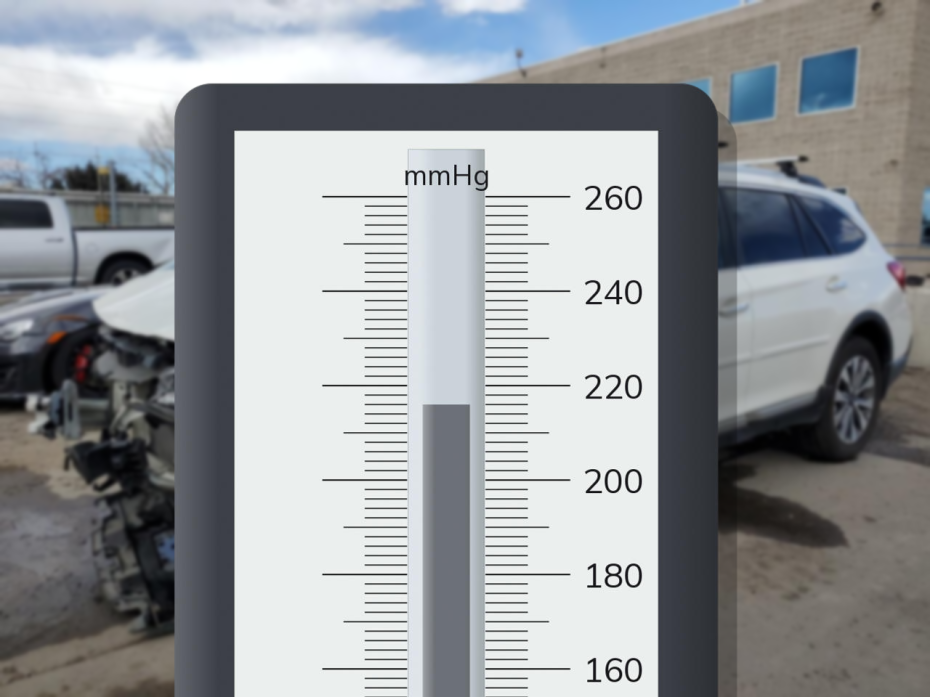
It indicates 216 mmHg
